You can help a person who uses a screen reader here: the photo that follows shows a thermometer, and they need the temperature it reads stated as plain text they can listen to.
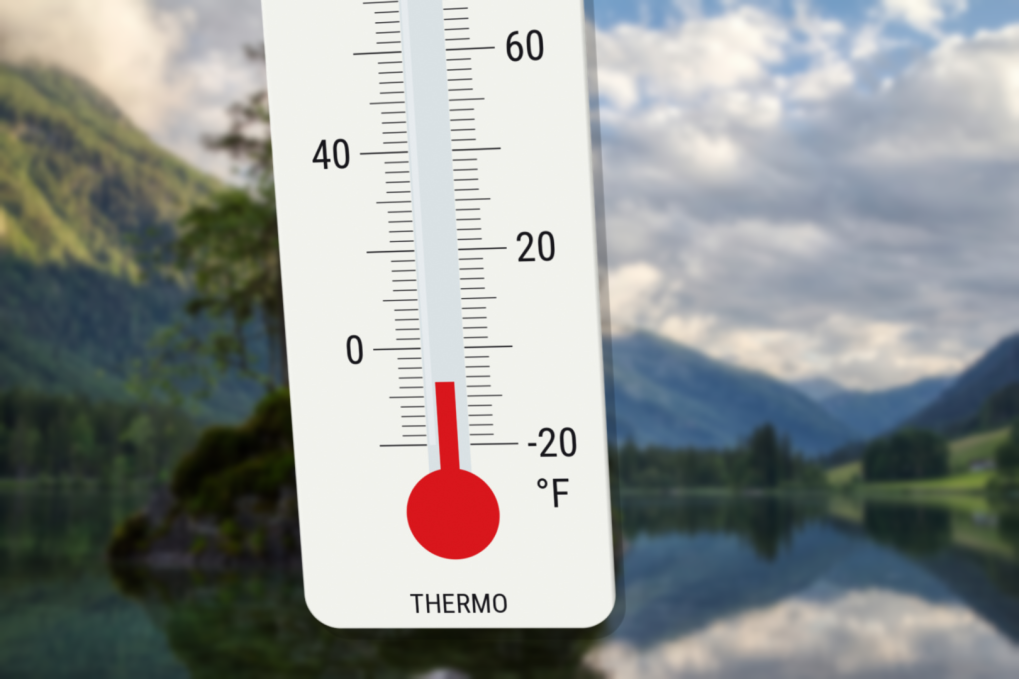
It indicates -7 °F
